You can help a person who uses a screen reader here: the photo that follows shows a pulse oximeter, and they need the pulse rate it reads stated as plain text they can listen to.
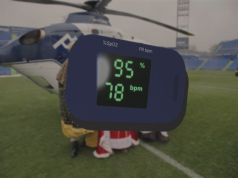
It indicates 78 bpm
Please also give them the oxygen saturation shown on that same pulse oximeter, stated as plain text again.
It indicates 95 %
